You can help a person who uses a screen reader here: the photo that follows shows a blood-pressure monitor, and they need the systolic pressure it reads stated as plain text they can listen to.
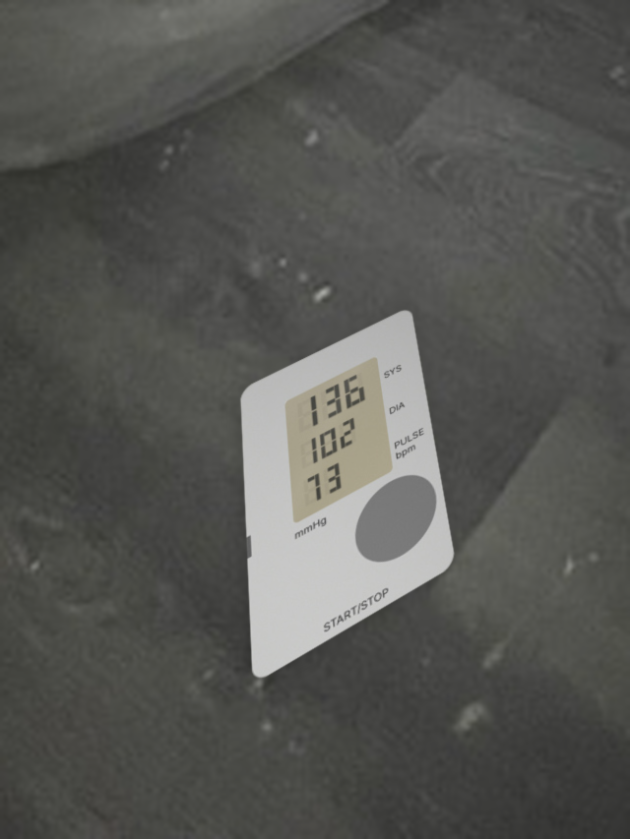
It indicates 136 mmHg
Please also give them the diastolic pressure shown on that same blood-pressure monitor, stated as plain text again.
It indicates 102 mmHg
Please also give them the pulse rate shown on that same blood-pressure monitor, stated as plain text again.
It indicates 73 bpm
